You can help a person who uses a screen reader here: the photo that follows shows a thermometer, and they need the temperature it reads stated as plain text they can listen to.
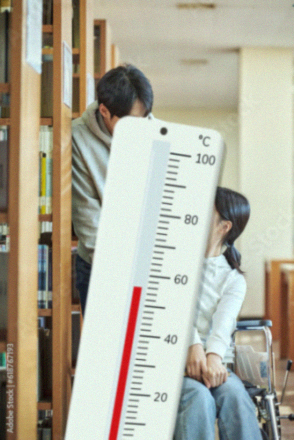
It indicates 56 °C
